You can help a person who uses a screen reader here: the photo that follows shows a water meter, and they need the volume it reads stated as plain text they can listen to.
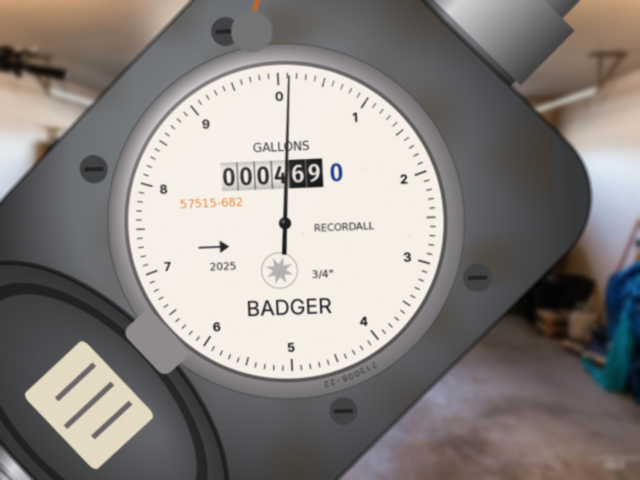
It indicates 4690.1 gal
